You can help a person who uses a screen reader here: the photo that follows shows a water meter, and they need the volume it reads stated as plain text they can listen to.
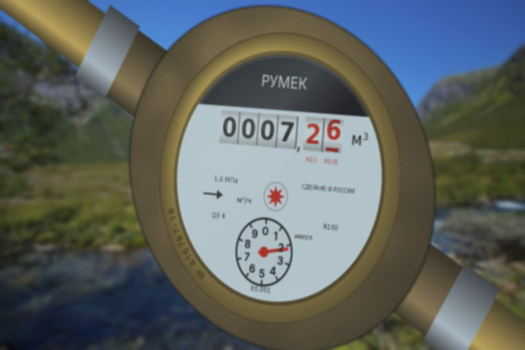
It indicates 7.262 m³
